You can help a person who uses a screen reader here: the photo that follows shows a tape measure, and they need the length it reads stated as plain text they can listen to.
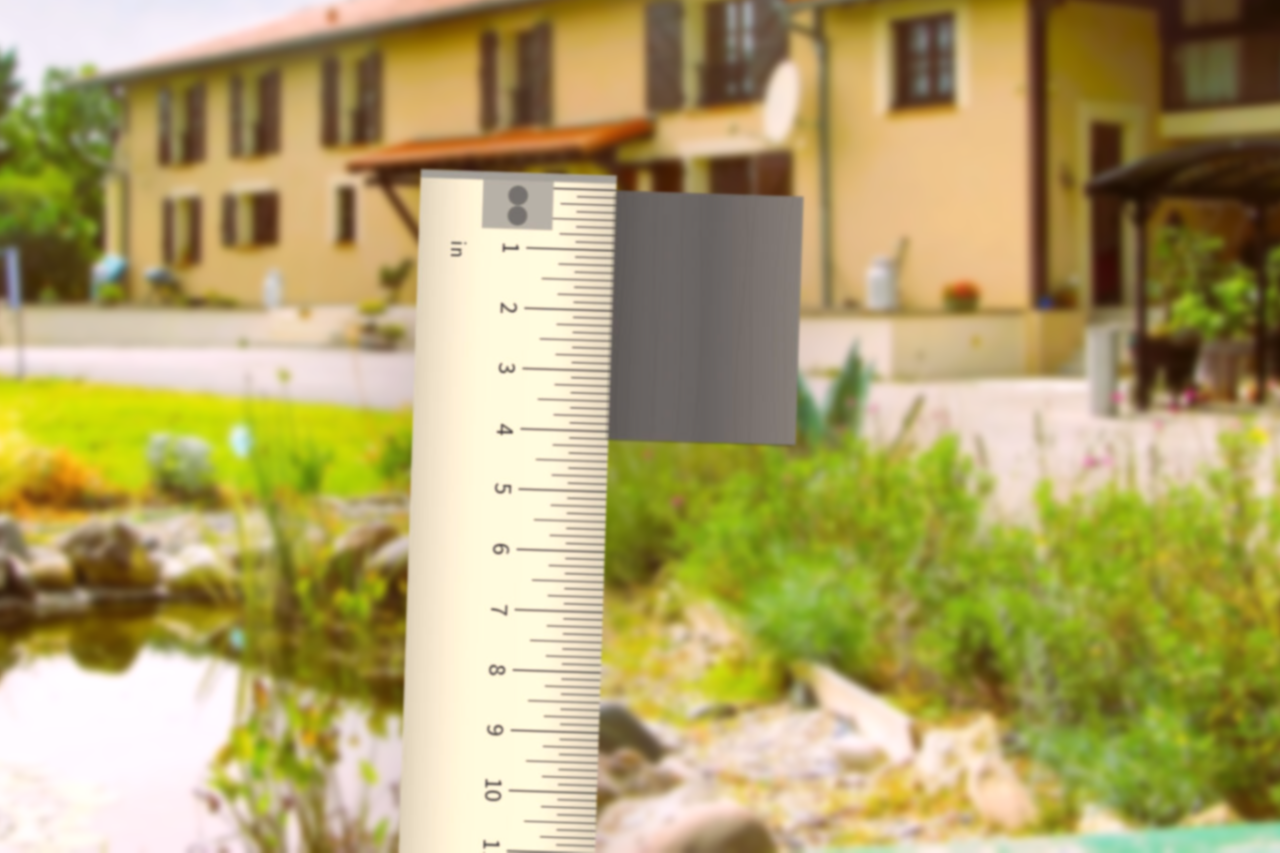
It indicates 4.125 in
